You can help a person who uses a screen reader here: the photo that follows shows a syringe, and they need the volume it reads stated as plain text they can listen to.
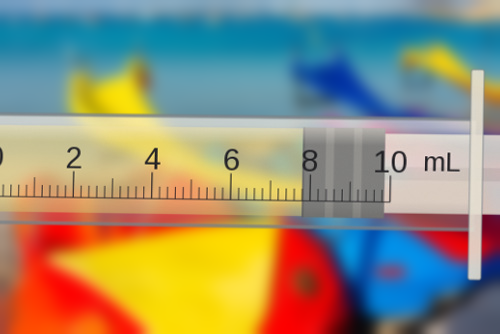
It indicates 7.8 mL
